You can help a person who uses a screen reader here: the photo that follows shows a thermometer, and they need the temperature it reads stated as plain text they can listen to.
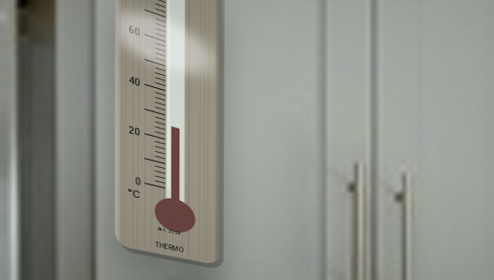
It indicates 26 °C
